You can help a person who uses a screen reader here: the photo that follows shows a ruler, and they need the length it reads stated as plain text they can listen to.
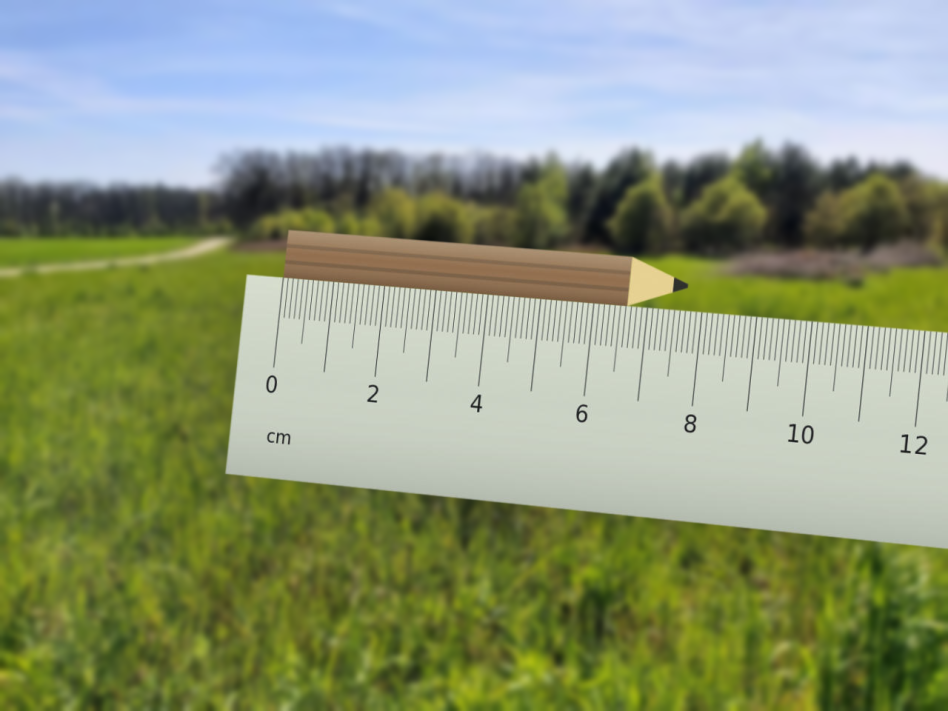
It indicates 7.7 cm
